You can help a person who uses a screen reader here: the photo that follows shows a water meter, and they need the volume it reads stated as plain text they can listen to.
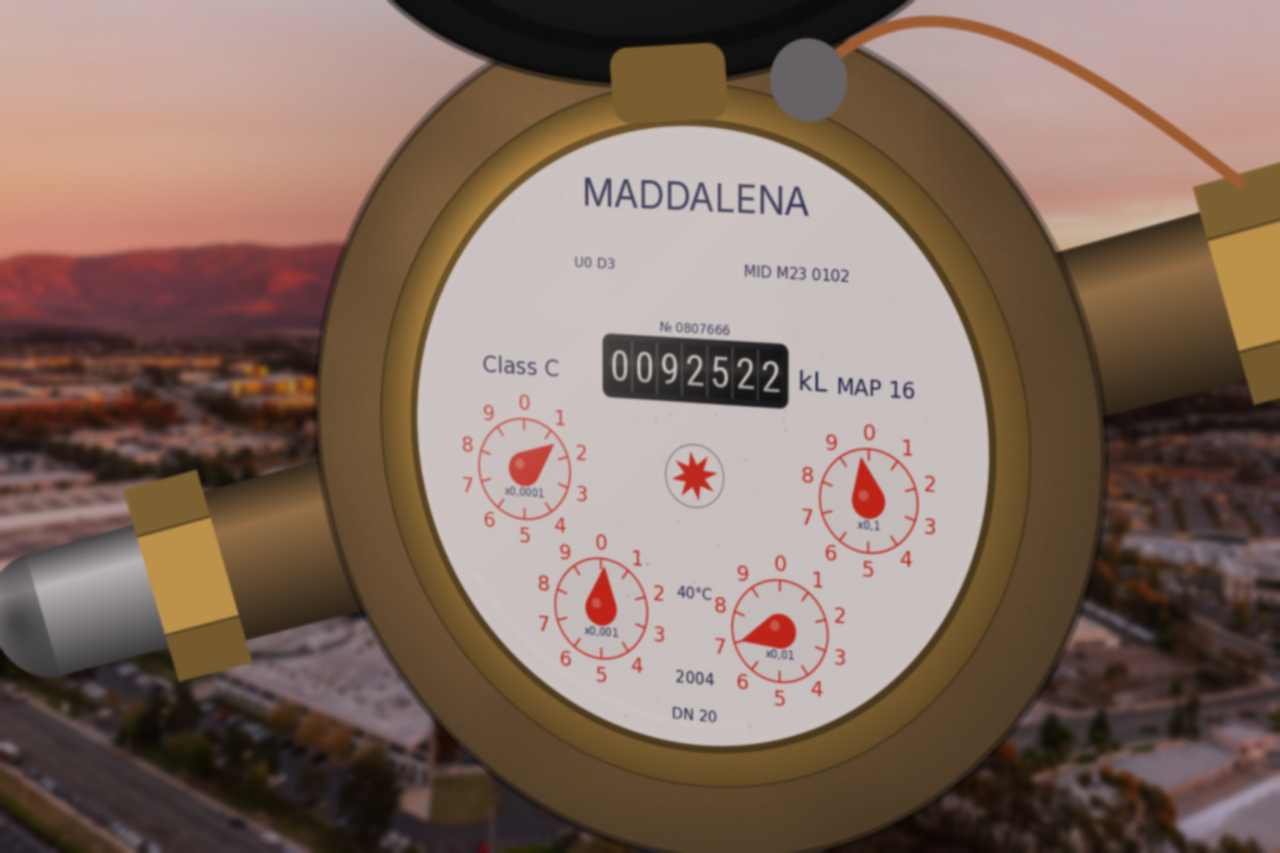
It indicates 92521.9701 kL
